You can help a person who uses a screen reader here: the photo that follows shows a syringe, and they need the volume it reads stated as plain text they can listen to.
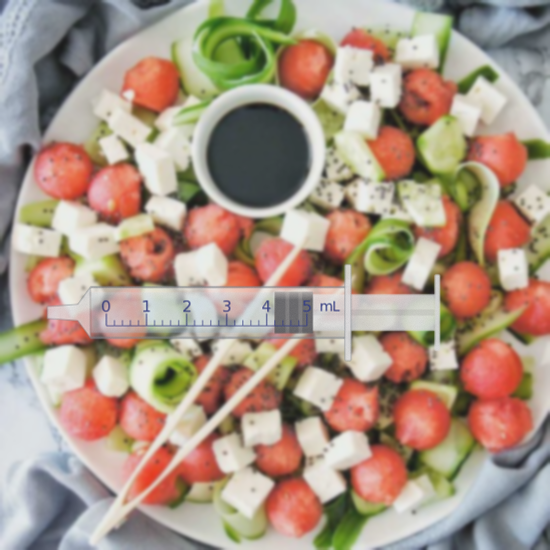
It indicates 4.2 mL
